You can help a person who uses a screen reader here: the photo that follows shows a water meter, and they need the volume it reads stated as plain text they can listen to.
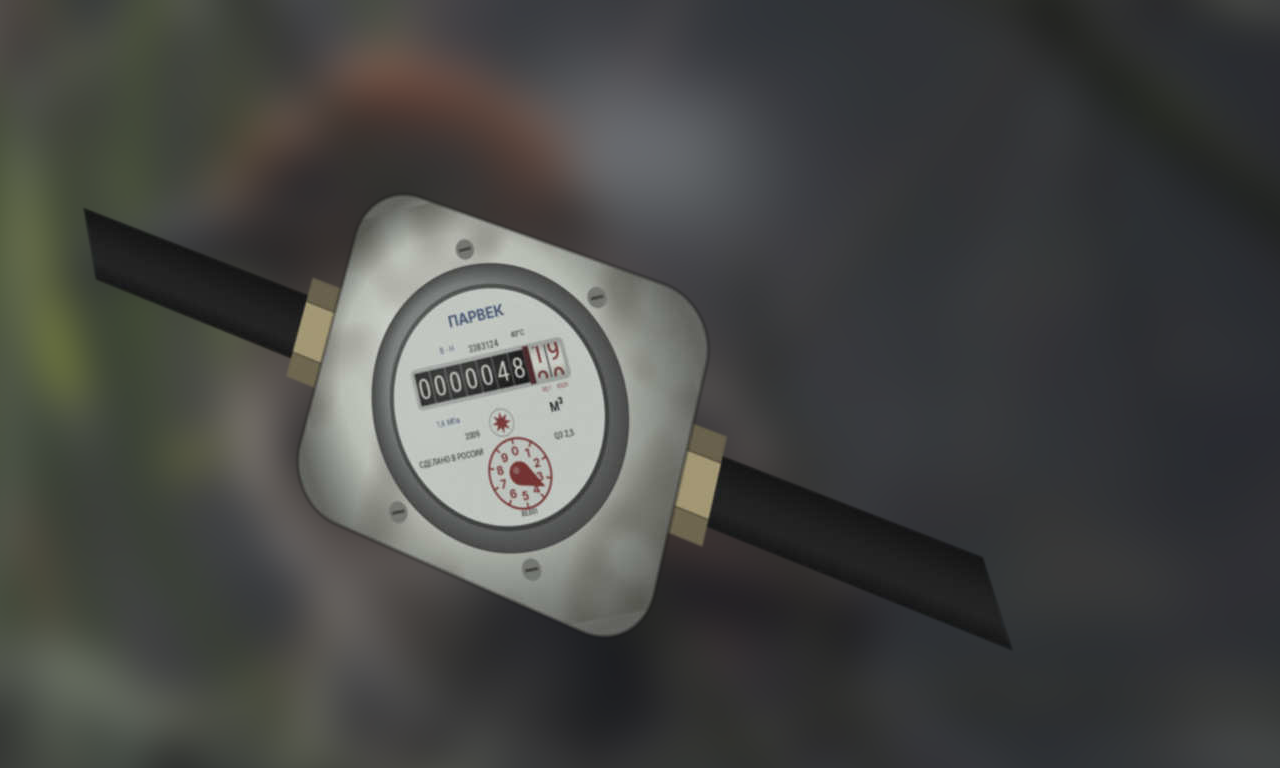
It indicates 48.193 m³
